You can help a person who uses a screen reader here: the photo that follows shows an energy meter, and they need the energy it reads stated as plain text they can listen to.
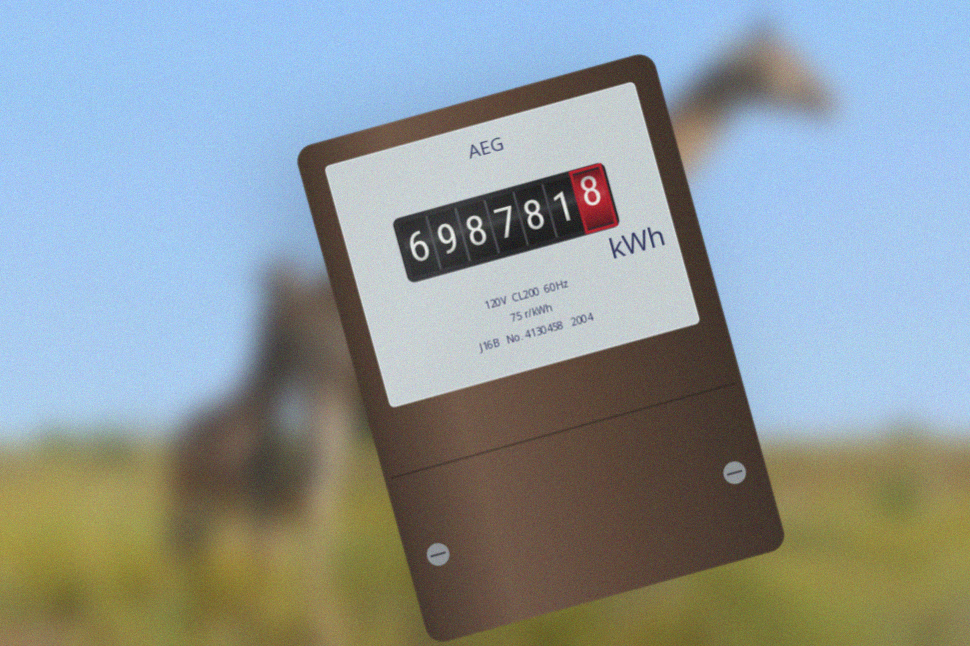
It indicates 698781.8 kWh
